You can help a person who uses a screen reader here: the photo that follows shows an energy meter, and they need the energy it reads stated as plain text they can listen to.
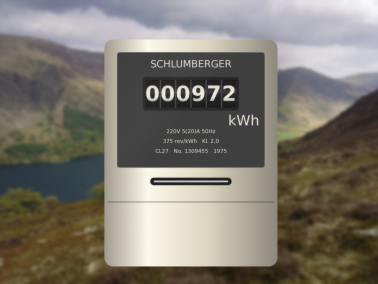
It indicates 972 kWh
